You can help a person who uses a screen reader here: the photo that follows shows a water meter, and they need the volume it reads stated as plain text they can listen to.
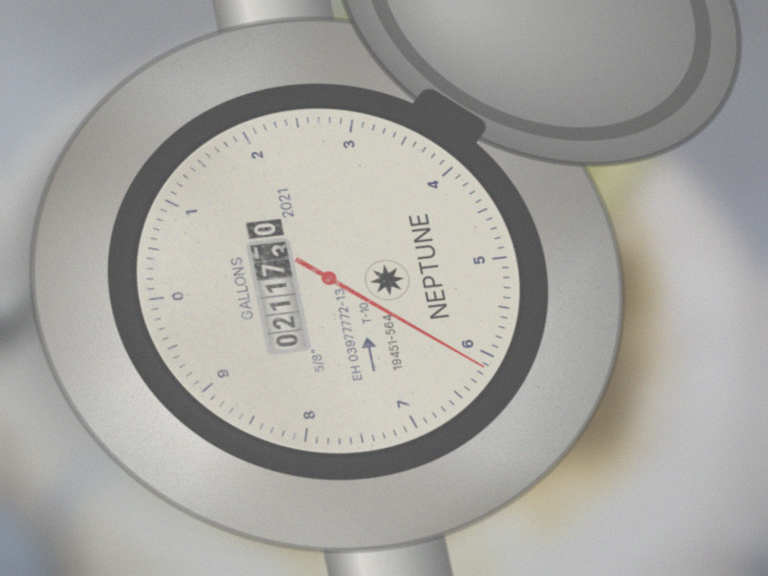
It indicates 211726.1 gal
